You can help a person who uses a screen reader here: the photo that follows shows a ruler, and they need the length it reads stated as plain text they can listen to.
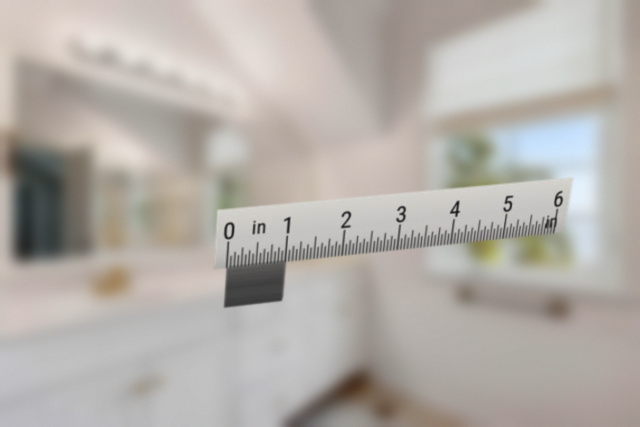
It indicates 1 in
